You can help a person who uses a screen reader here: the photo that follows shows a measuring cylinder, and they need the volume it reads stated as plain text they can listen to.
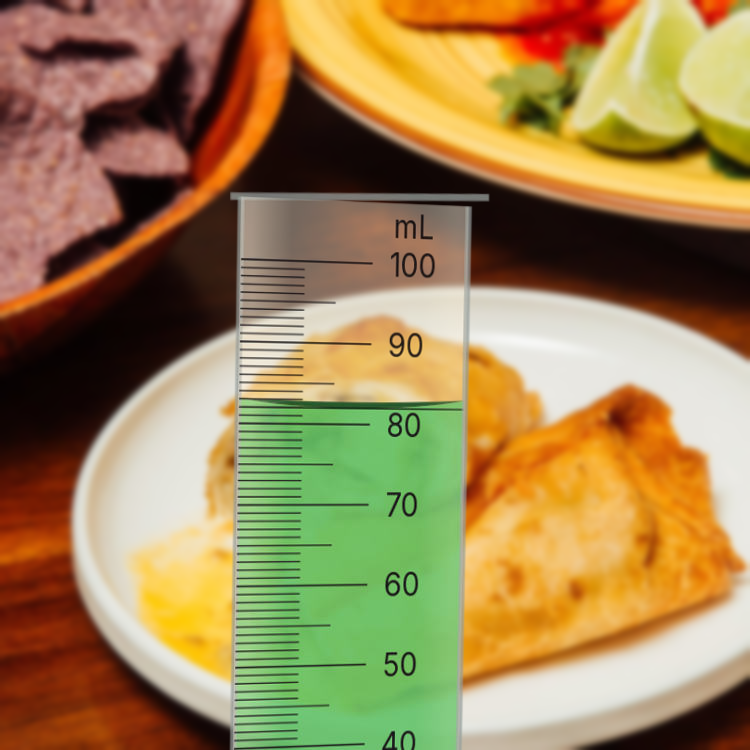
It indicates 82 mL
